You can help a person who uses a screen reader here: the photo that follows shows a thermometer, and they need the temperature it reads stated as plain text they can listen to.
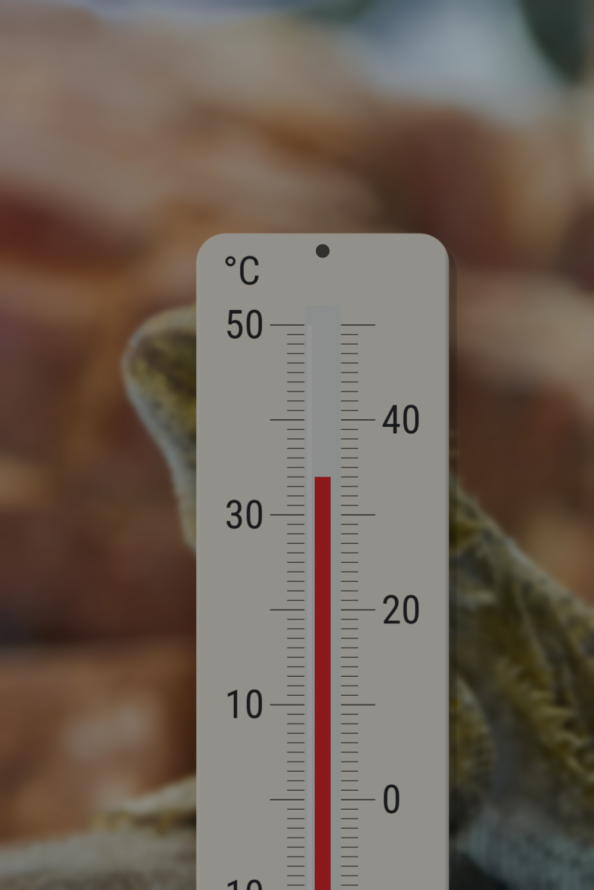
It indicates 34 °C
